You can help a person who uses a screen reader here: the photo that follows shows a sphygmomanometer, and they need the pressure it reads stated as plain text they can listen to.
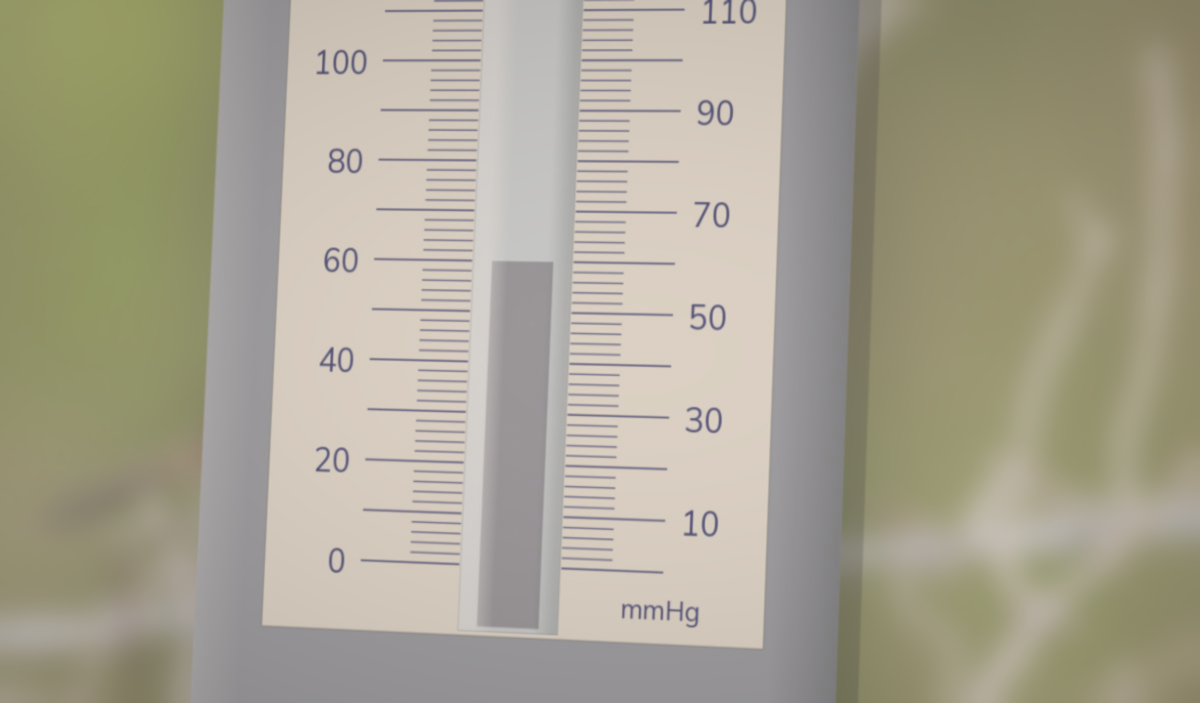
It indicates 60 mmHg
